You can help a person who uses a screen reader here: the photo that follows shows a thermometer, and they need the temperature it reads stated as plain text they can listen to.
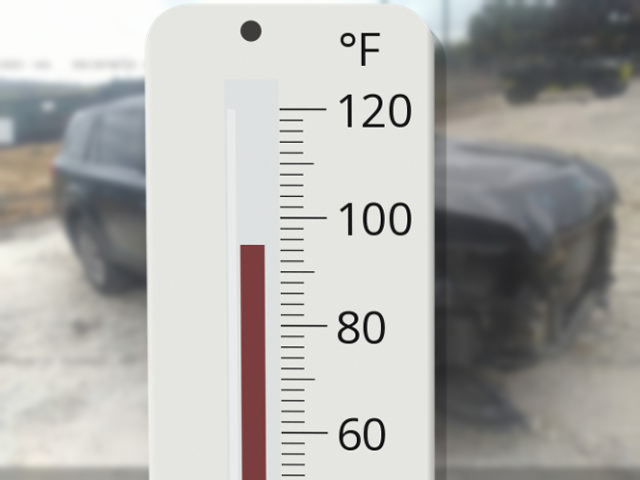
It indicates 95 °F
